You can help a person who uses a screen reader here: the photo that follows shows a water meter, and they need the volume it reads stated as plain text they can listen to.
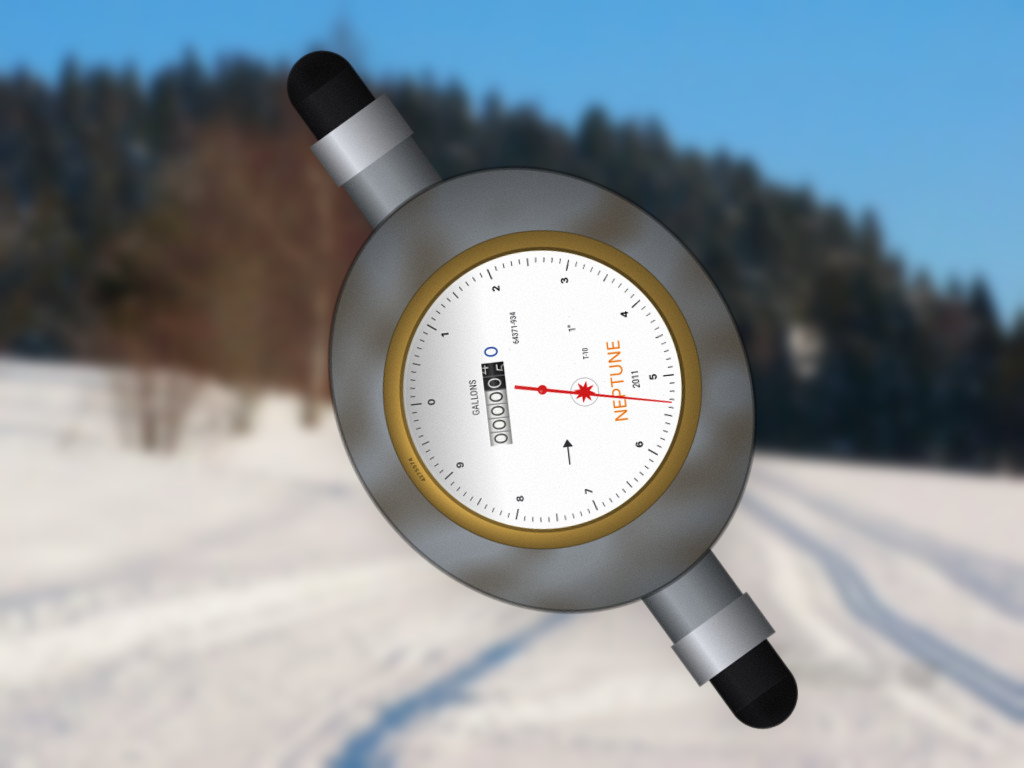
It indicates 45.3 gal
